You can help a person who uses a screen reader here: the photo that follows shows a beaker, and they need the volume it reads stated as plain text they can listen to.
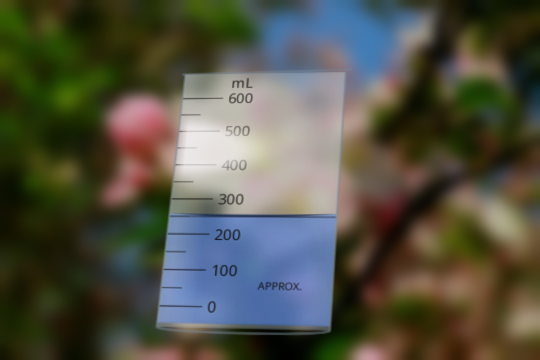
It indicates 250 mL
